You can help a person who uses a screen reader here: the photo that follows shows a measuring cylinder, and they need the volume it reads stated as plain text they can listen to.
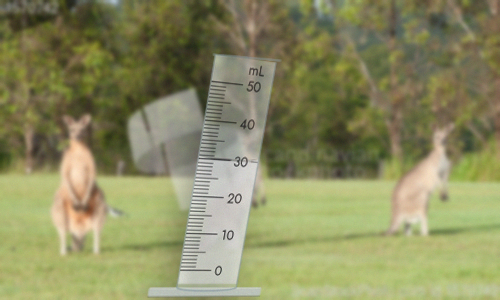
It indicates 30 mL
